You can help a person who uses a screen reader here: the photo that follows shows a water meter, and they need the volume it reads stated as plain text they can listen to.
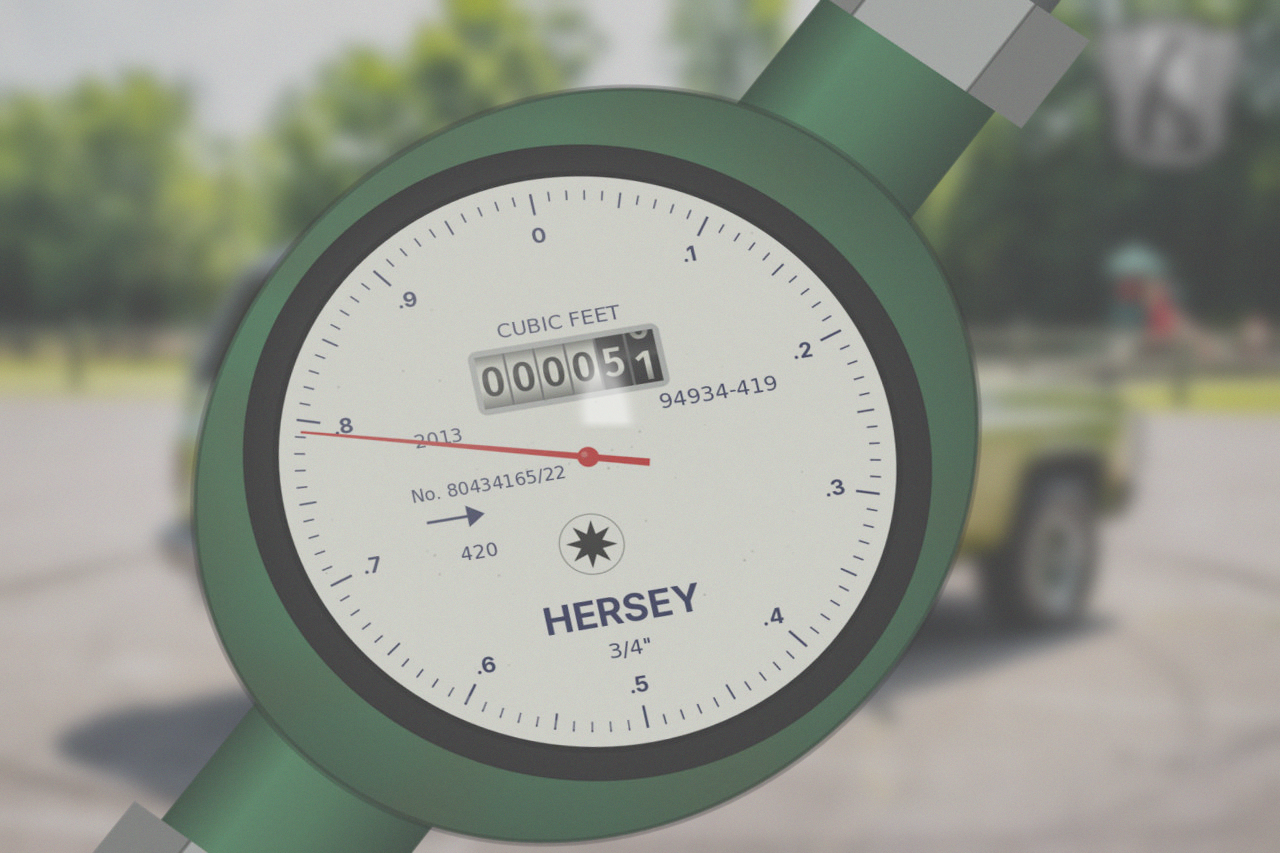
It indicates 50.79 ft³
